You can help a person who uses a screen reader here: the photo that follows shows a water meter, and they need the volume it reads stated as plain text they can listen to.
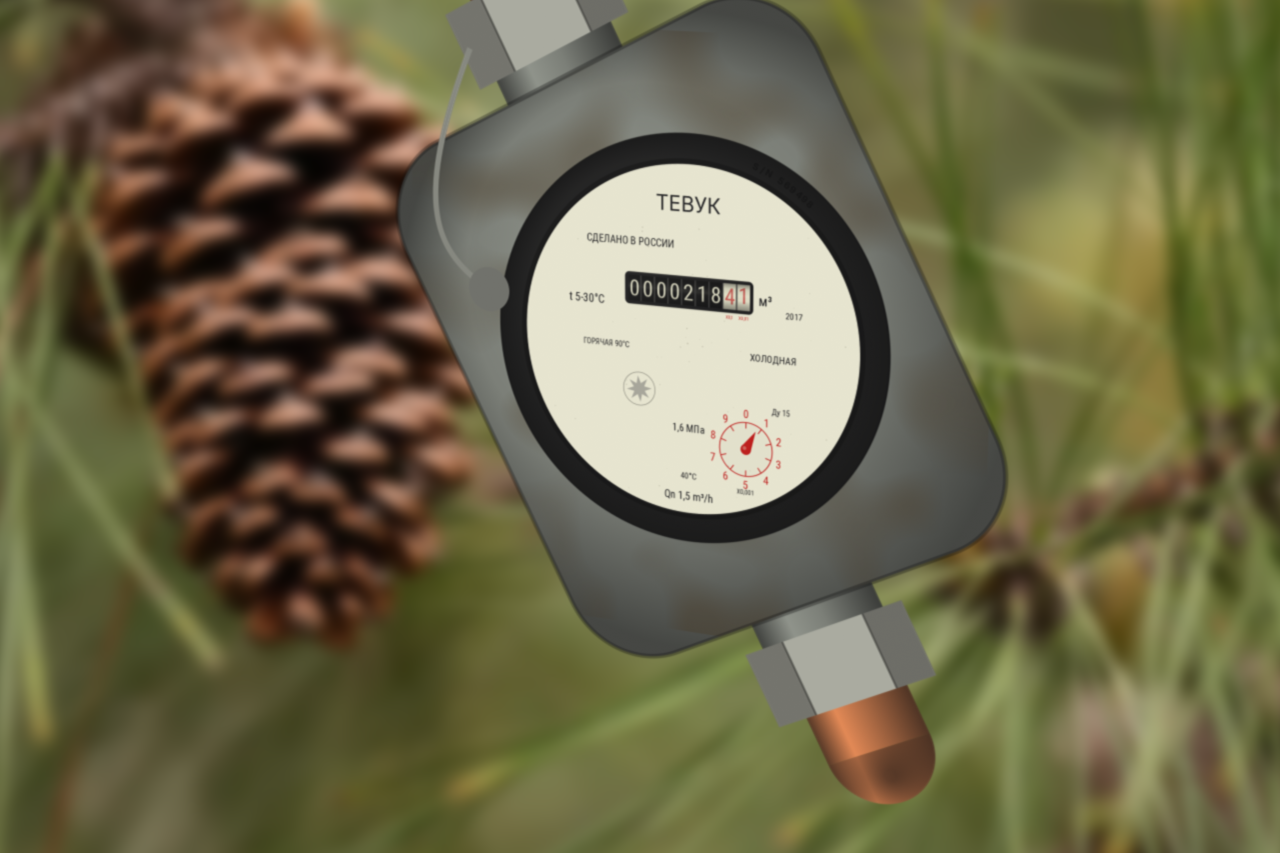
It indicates 218.410 m³
